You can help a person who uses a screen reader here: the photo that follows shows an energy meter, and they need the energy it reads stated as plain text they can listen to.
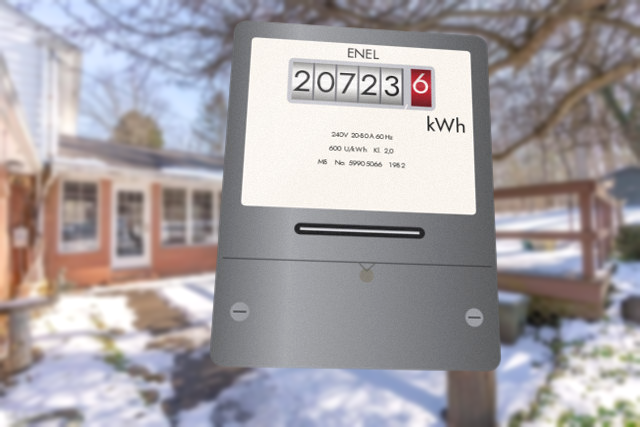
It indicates 20723.6 kWh
